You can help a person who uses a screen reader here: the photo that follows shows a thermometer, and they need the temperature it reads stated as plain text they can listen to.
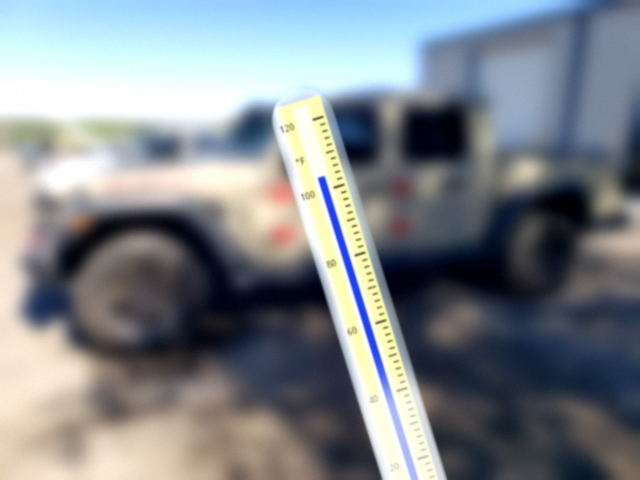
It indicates 104 °F
